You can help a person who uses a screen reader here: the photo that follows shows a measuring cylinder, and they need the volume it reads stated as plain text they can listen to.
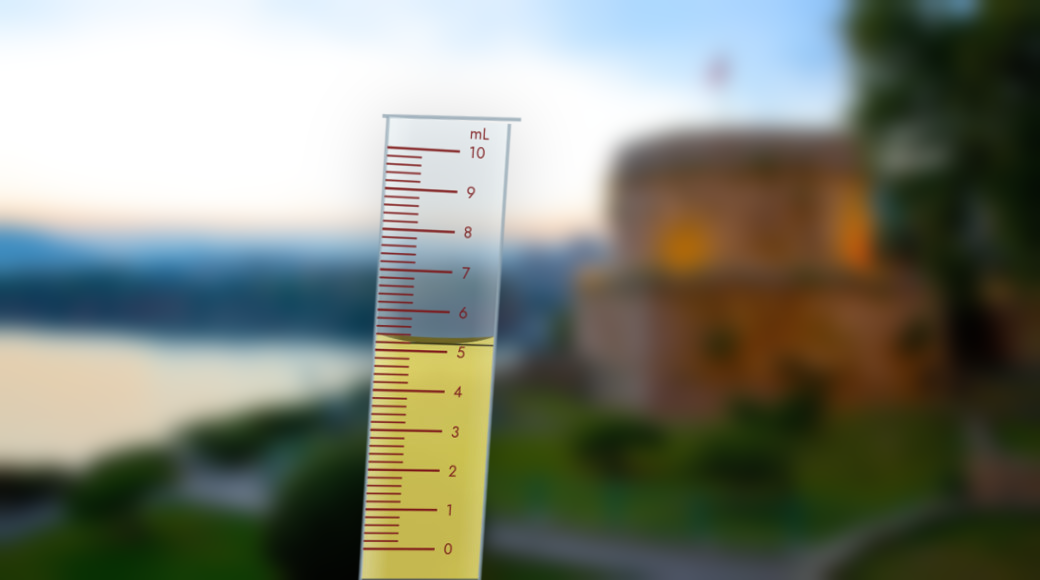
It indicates 5.2 mL
